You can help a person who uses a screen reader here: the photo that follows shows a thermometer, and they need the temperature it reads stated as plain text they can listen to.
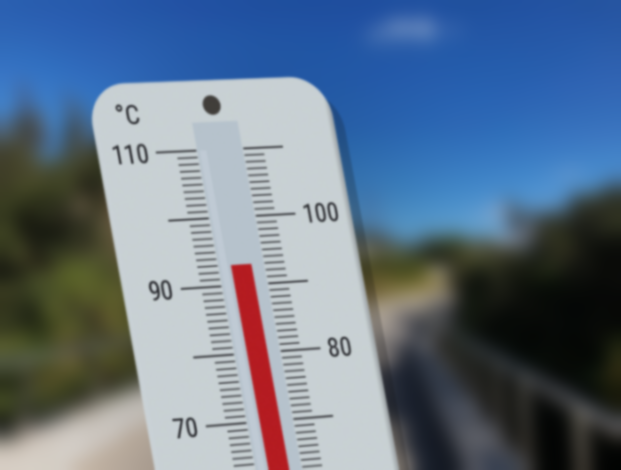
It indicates 93 °C
